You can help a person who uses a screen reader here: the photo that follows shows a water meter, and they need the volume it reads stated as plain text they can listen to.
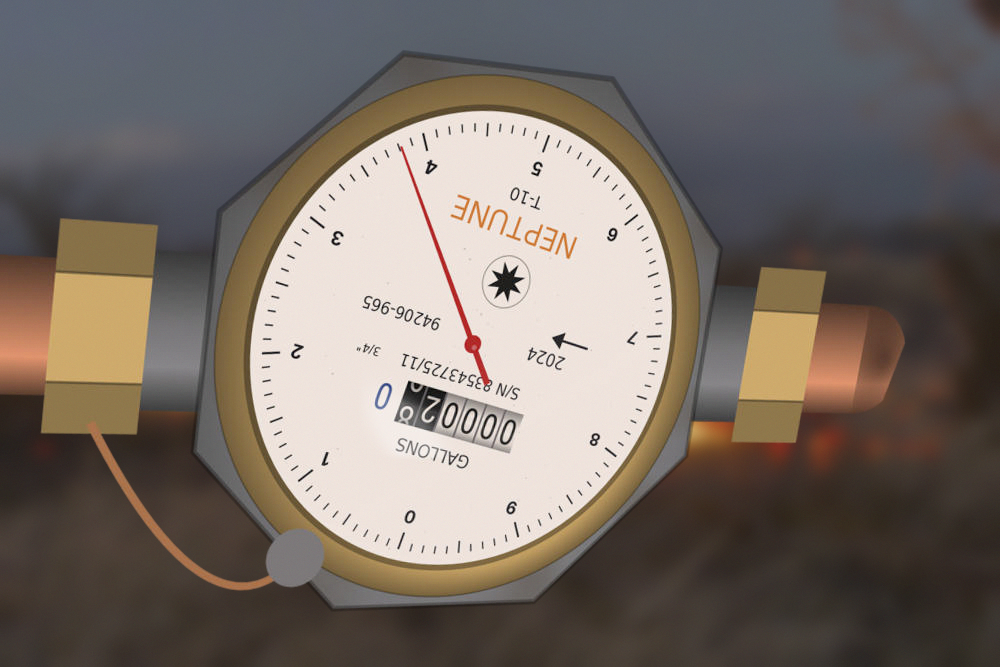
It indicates 283.8 gal
